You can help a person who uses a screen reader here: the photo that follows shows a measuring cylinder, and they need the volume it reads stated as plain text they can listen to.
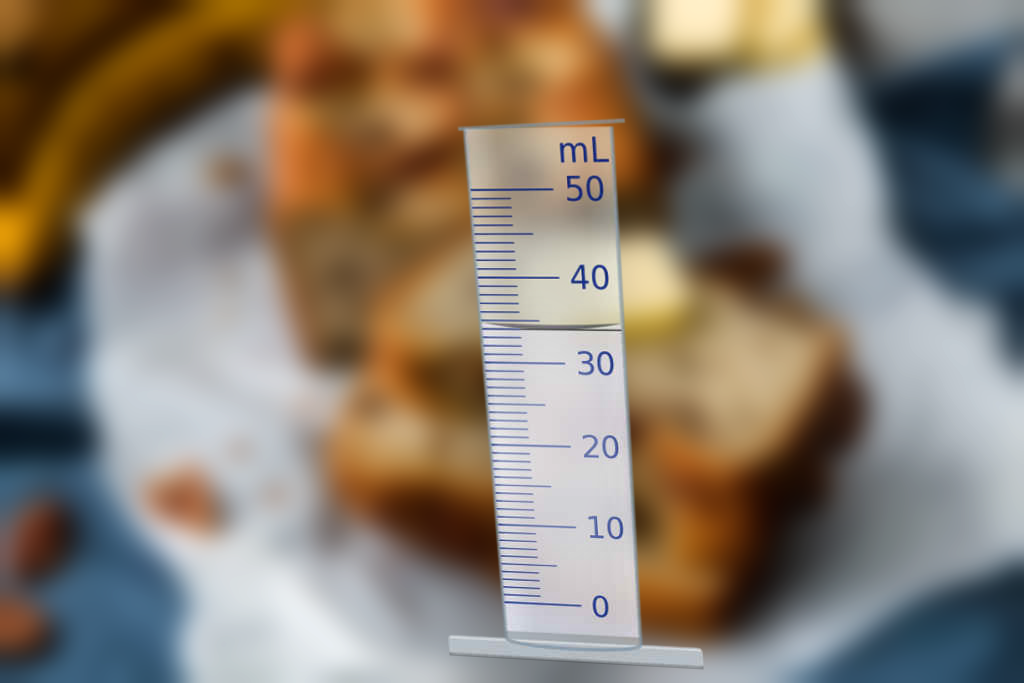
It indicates 34 mL
